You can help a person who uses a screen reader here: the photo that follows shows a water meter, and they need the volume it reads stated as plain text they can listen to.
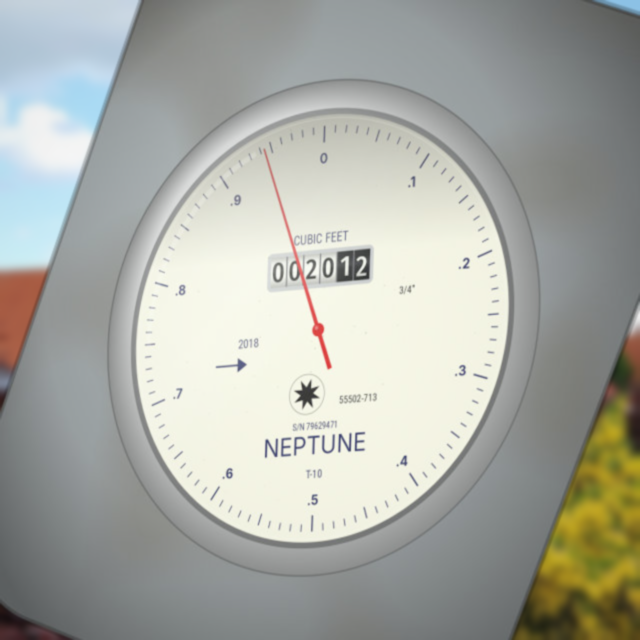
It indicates 2011.94 ft³
